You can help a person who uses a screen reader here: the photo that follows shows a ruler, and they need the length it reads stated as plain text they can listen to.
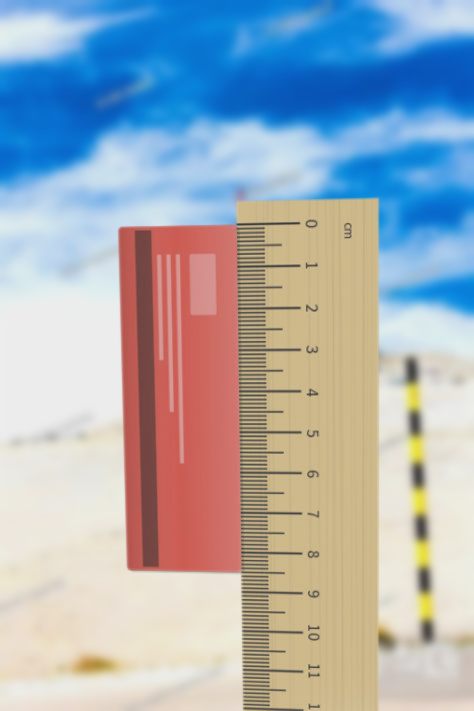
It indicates 8.5 cm
